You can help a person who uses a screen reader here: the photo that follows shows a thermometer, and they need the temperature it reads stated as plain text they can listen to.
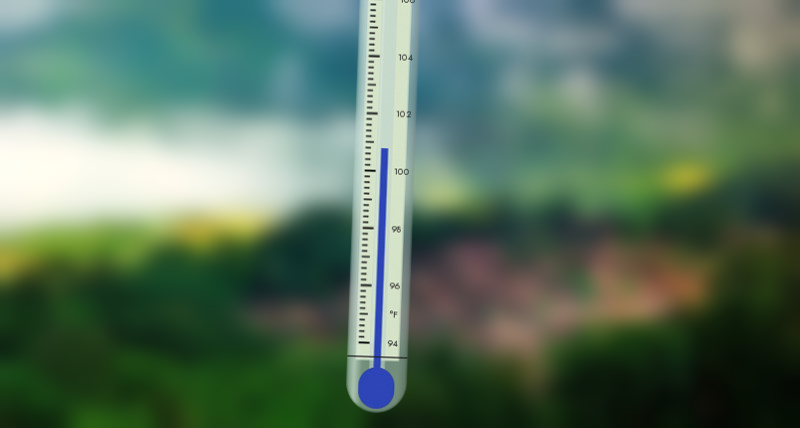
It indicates 100.8 °F
